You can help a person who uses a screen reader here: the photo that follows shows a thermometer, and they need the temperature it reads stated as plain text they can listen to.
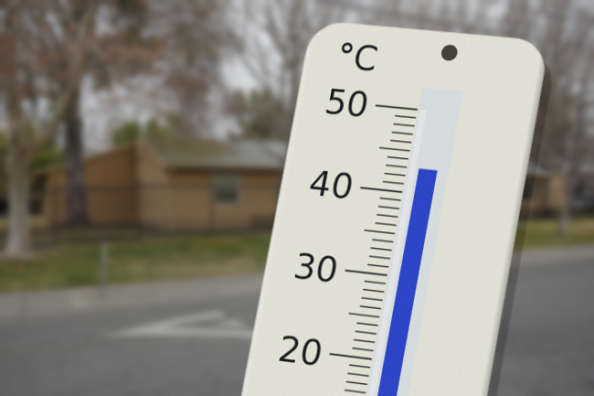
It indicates 43 °C
